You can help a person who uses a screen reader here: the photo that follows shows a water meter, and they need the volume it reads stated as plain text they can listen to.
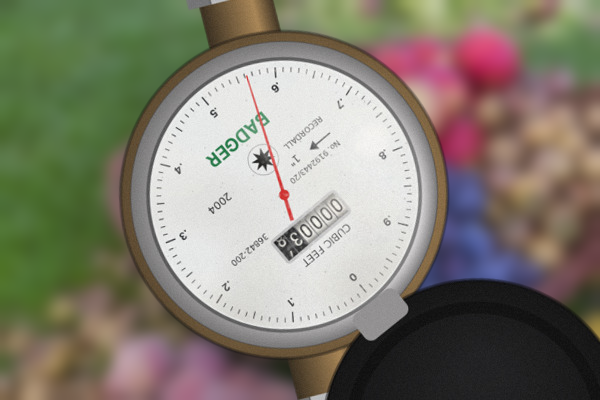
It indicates 37.56 ft³
